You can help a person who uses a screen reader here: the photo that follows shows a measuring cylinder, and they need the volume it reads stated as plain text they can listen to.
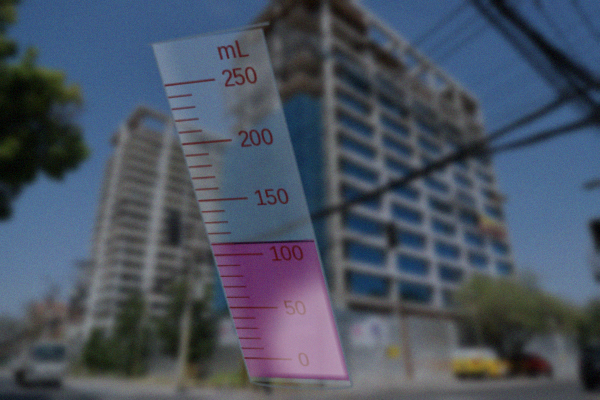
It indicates 110 mL
